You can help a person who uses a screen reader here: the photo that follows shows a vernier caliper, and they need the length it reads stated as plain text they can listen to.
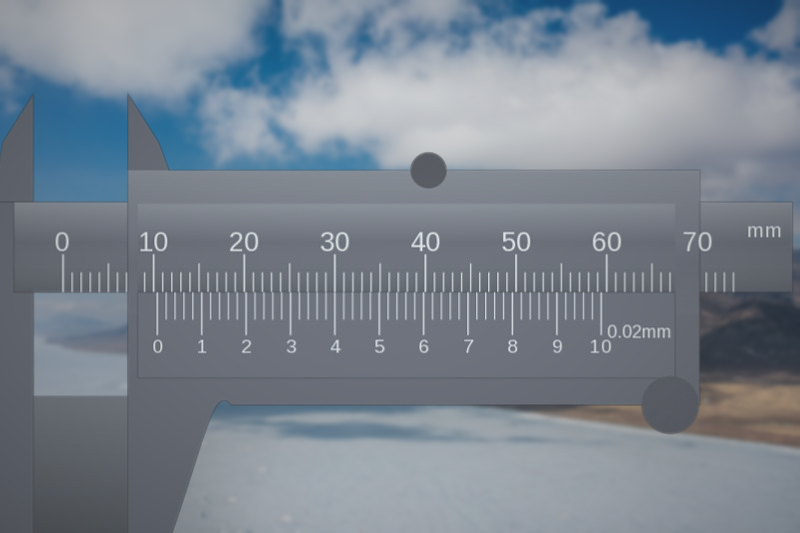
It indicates 10.4 mm
